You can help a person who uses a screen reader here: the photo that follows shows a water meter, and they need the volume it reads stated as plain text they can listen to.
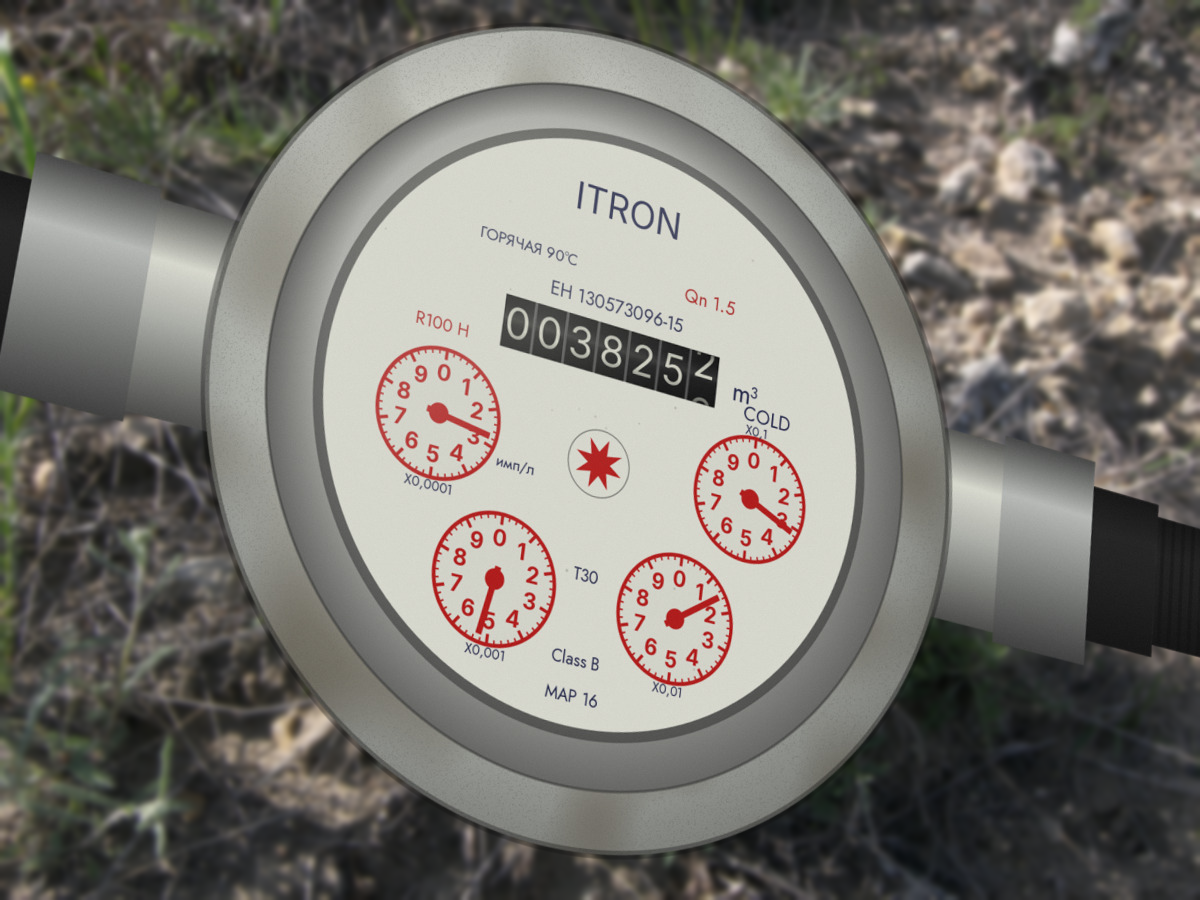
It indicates 38252.3152 m³
